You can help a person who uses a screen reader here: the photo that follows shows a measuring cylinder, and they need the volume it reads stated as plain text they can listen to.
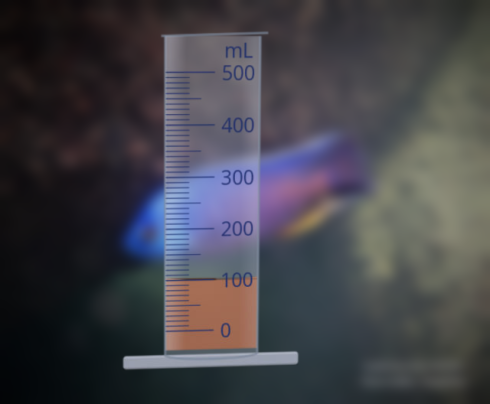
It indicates 100 mL
